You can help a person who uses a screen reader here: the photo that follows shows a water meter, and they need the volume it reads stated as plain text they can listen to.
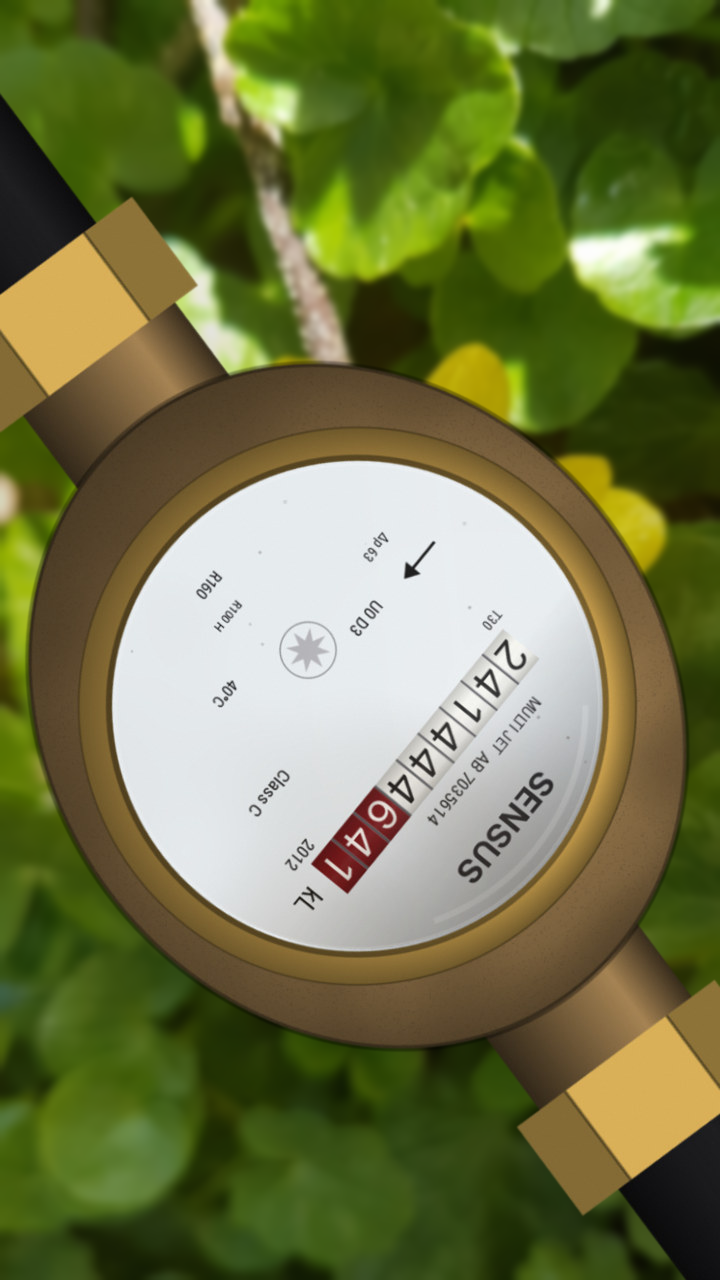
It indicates 241444.641 kL
